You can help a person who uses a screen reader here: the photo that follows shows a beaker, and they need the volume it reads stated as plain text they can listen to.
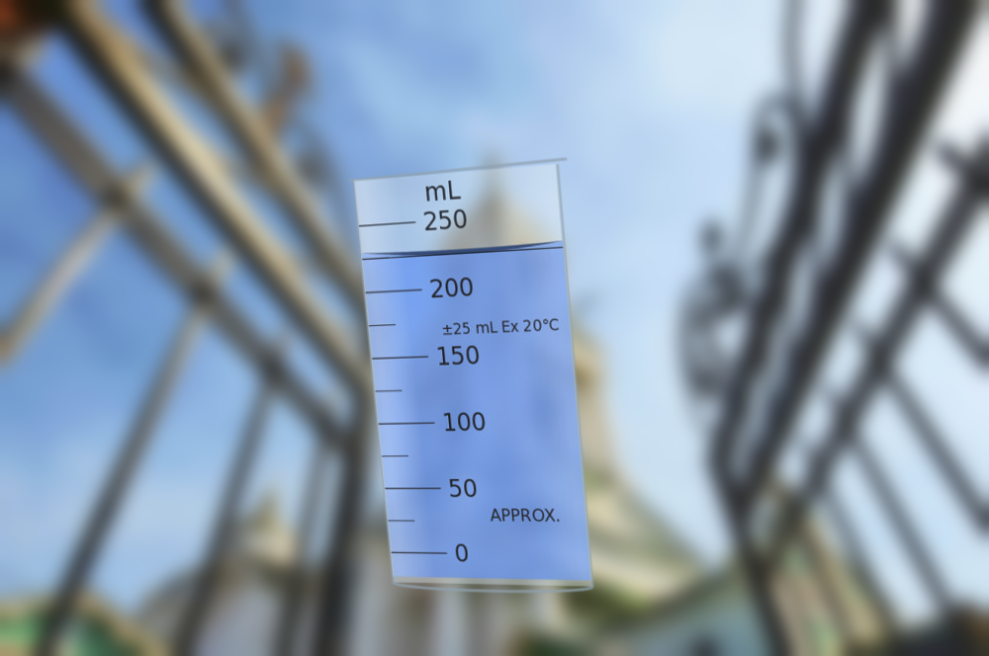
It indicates 225 mL
